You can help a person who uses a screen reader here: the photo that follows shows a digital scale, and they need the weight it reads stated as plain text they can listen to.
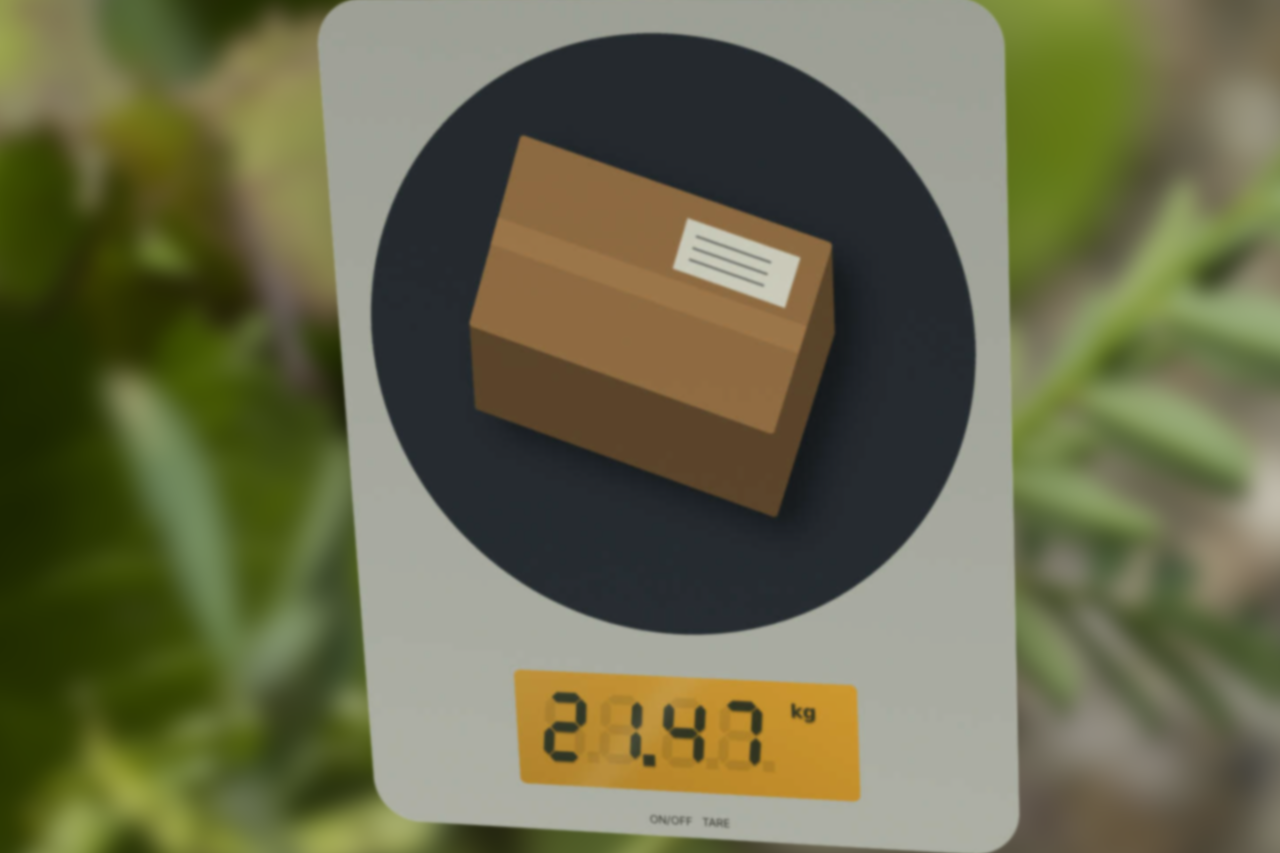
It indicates 21.47 kg
